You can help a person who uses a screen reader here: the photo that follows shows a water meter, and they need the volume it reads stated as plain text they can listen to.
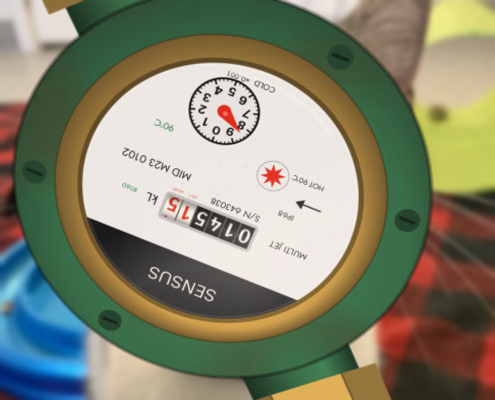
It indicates 145.148 kL
